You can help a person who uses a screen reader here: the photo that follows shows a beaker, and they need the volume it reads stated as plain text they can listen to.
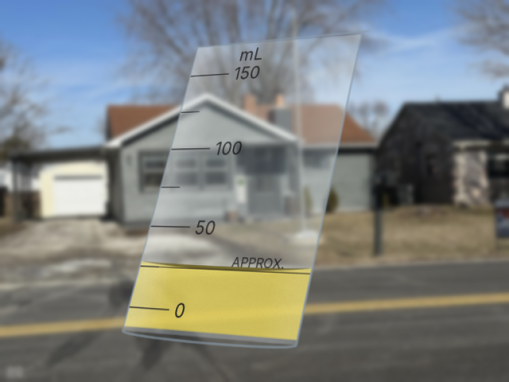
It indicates 25 mL
